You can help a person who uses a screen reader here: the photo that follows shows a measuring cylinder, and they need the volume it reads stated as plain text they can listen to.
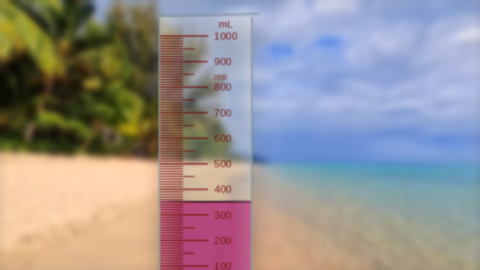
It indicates 350 mL
